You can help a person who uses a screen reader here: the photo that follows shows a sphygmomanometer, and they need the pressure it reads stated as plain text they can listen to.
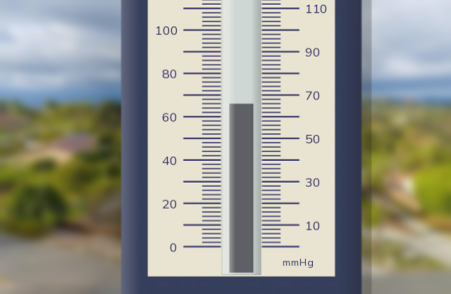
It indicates 66 mmHg
